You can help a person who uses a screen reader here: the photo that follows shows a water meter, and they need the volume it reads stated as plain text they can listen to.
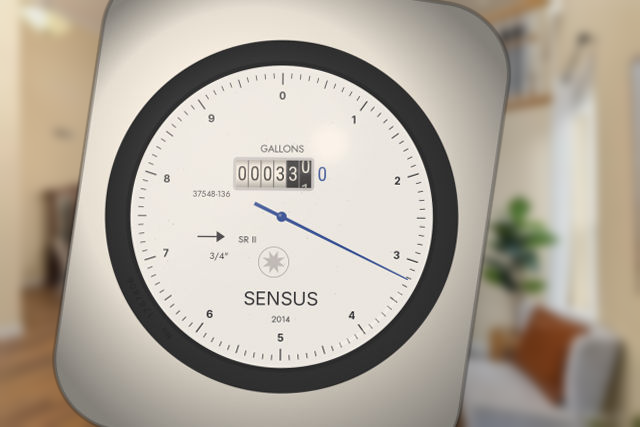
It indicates 3303.2 gal
